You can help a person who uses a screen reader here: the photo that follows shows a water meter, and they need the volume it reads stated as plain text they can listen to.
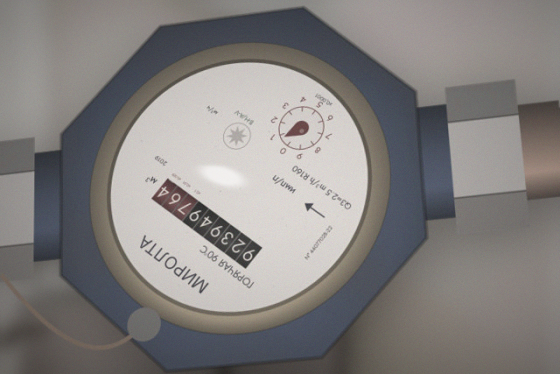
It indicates 923949.7640 m³
